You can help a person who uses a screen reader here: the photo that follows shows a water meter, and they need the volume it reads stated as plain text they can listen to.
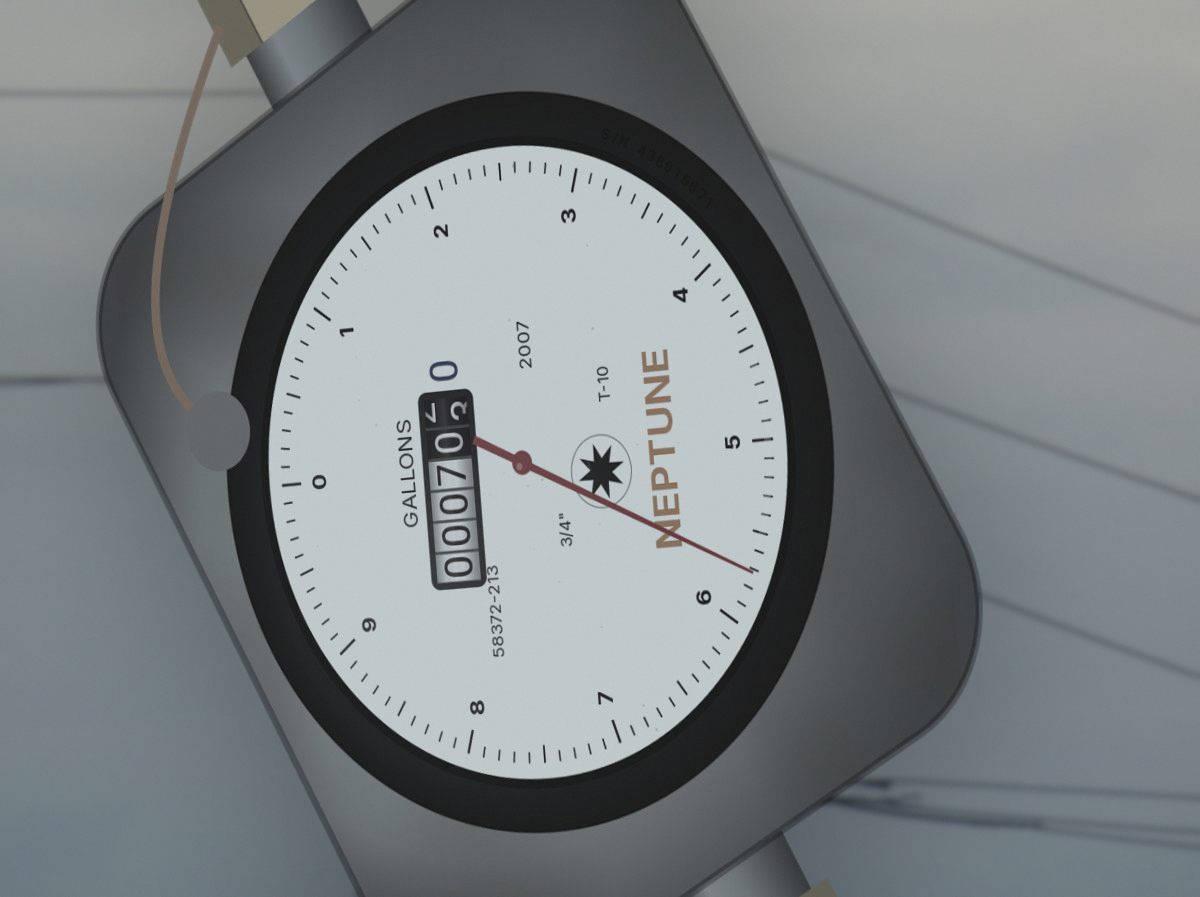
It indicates 7025.7 gal
